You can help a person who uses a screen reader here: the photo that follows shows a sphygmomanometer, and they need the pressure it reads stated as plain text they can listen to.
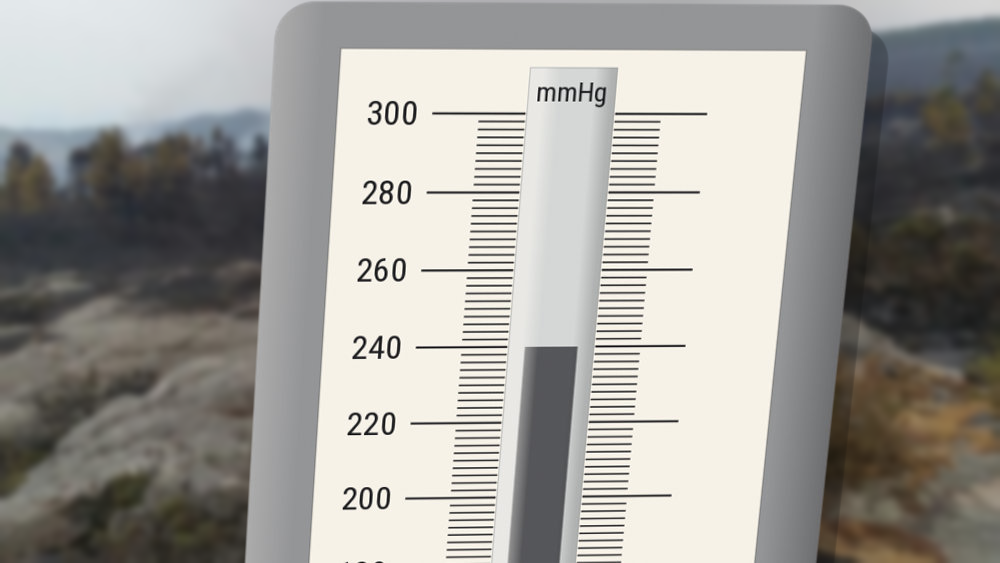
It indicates 240 mmHg
